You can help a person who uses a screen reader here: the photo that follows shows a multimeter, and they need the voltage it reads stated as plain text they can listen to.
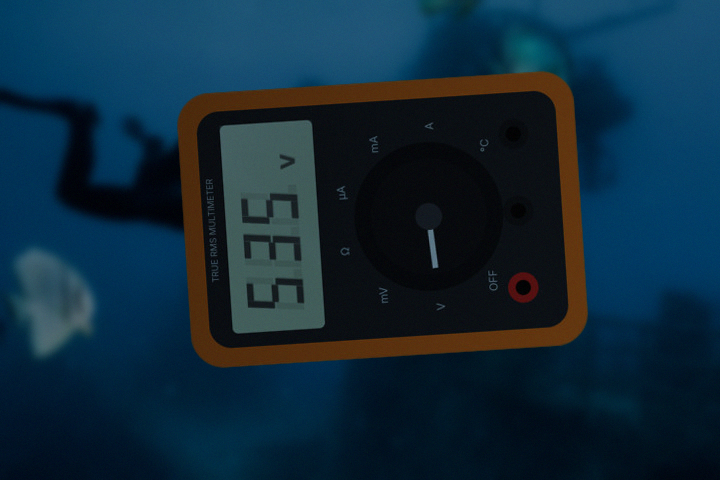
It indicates 535 V
